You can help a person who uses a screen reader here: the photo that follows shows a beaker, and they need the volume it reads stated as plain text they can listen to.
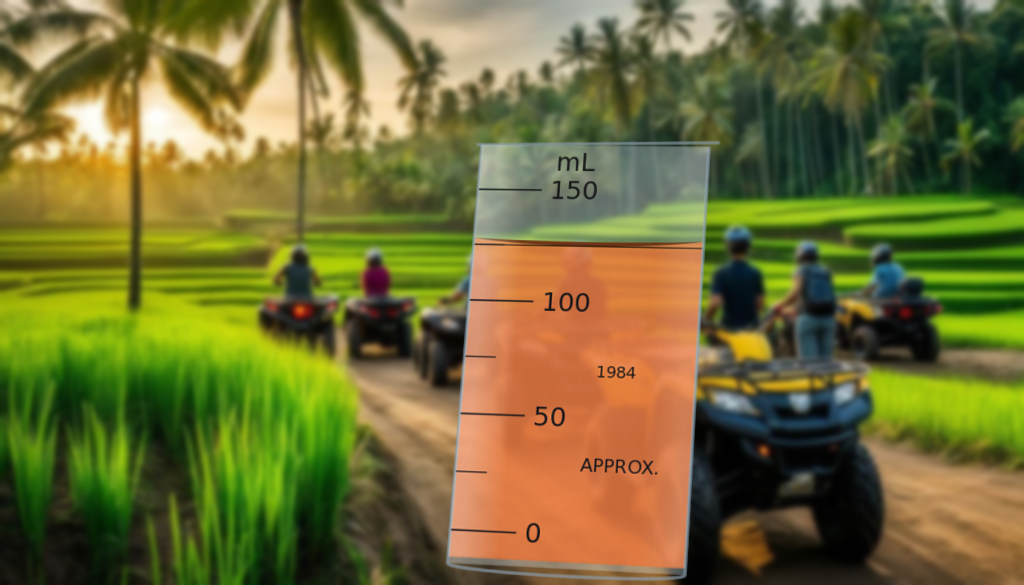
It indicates 125 mL
